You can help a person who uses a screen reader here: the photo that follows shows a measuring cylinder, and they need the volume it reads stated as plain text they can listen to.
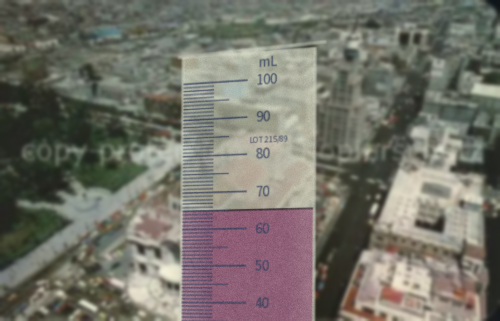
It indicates 65 mL
